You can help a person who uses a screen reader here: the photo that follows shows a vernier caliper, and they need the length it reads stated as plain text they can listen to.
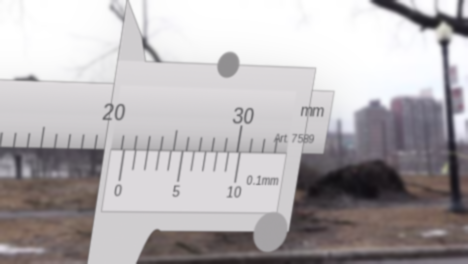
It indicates 21.2 mm
